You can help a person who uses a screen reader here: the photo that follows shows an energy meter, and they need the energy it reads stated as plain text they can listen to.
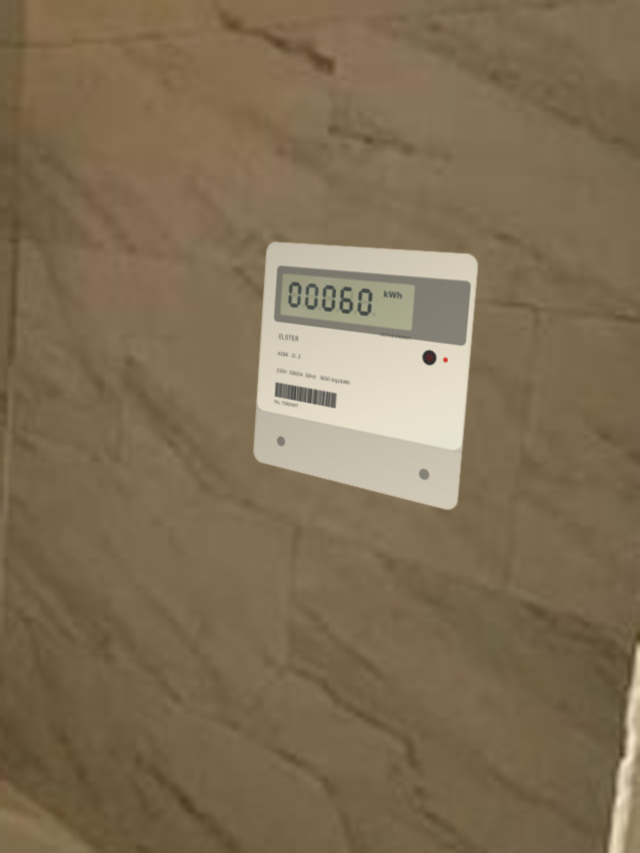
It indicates 60 kWh
